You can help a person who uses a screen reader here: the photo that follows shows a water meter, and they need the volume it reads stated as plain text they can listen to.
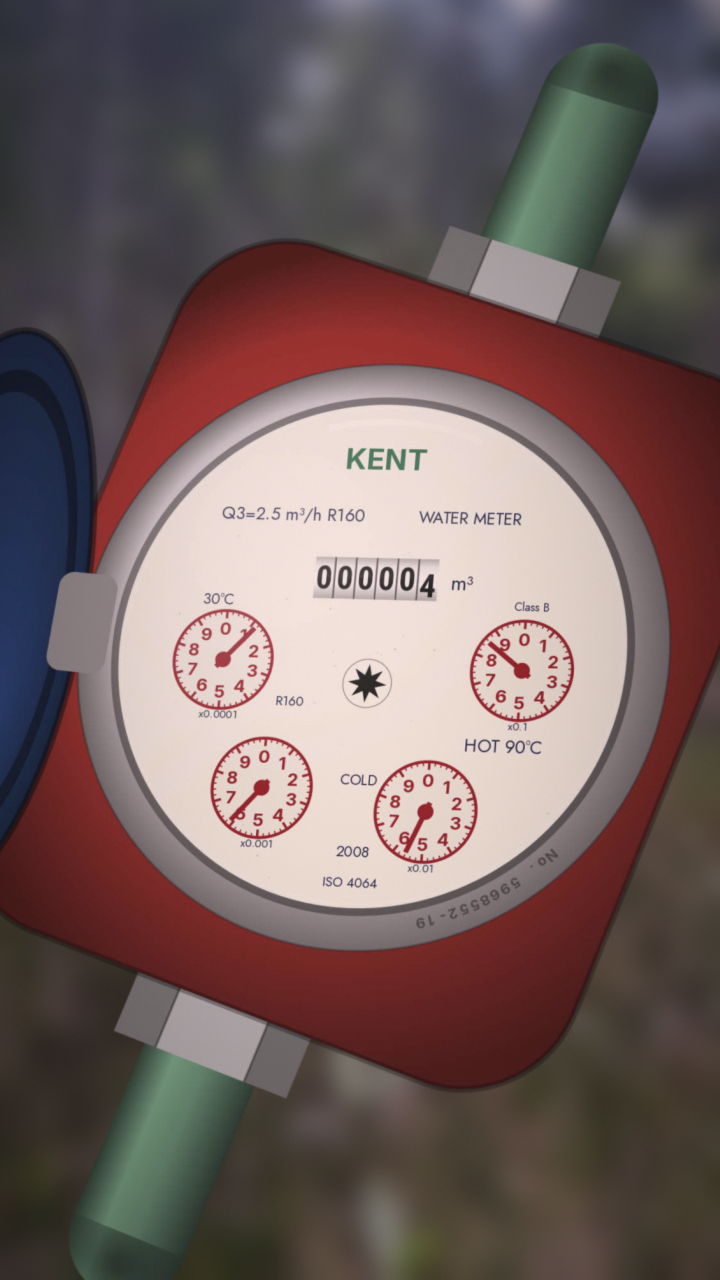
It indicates 3.8561 m³
